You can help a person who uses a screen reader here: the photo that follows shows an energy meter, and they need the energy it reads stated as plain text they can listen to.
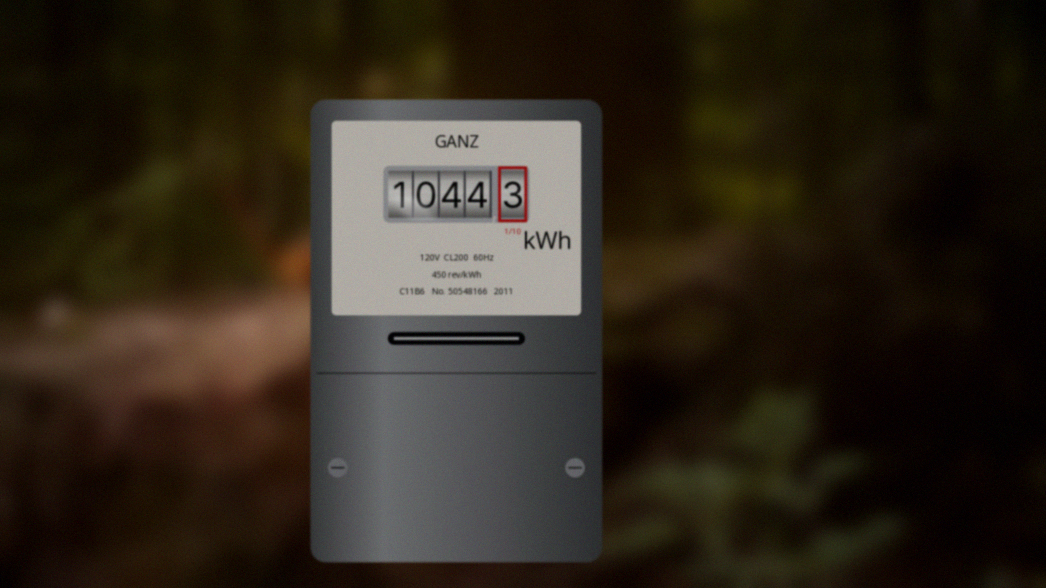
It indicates 1044.3 kWh
